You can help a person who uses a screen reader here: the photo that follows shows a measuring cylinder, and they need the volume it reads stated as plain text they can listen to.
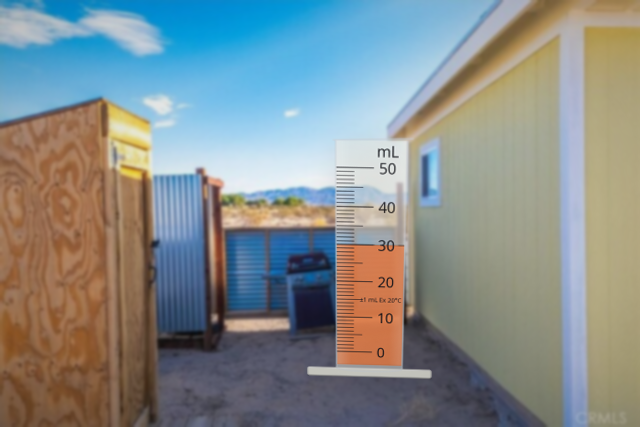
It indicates 30 mL
